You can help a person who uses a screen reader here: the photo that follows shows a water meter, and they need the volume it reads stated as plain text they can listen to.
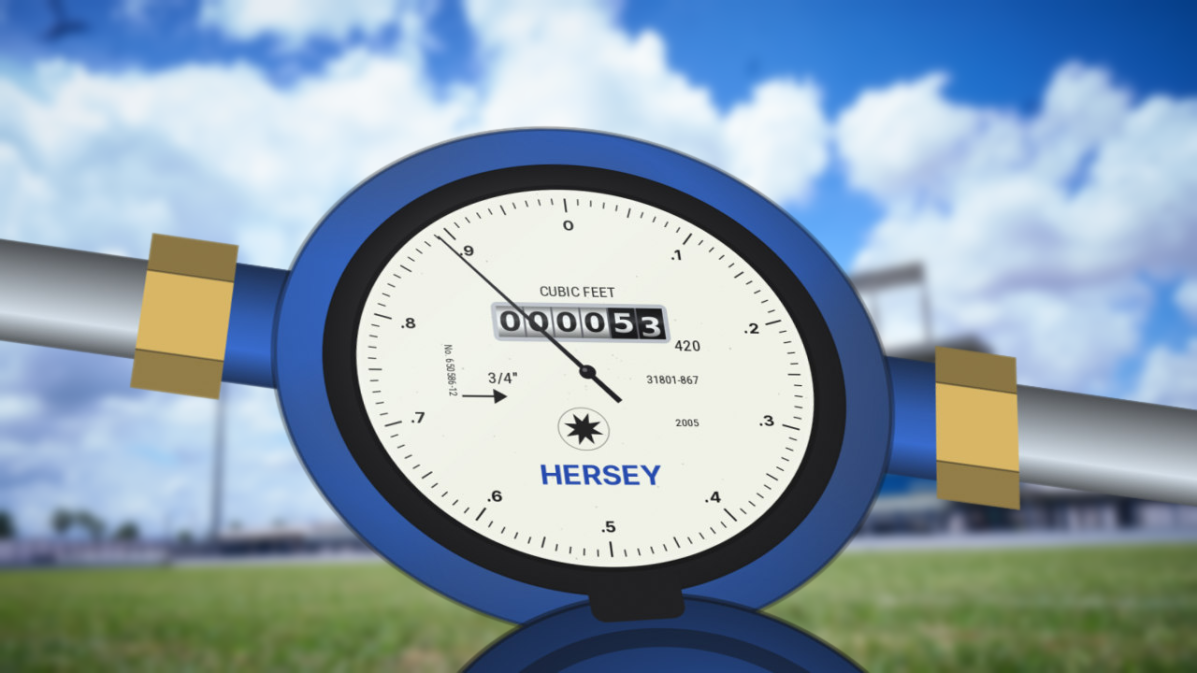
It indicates 52.89 ft³
